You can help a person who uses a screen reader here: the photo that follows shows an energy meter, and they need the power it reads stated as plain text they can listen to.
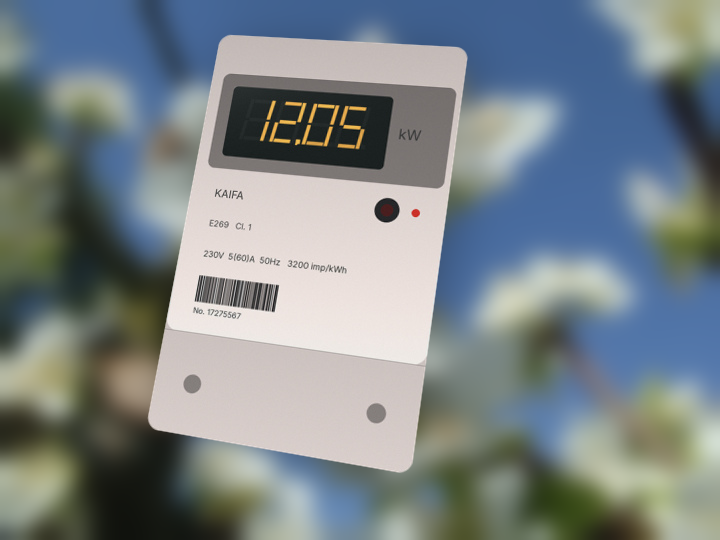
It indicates 12.05 kW
